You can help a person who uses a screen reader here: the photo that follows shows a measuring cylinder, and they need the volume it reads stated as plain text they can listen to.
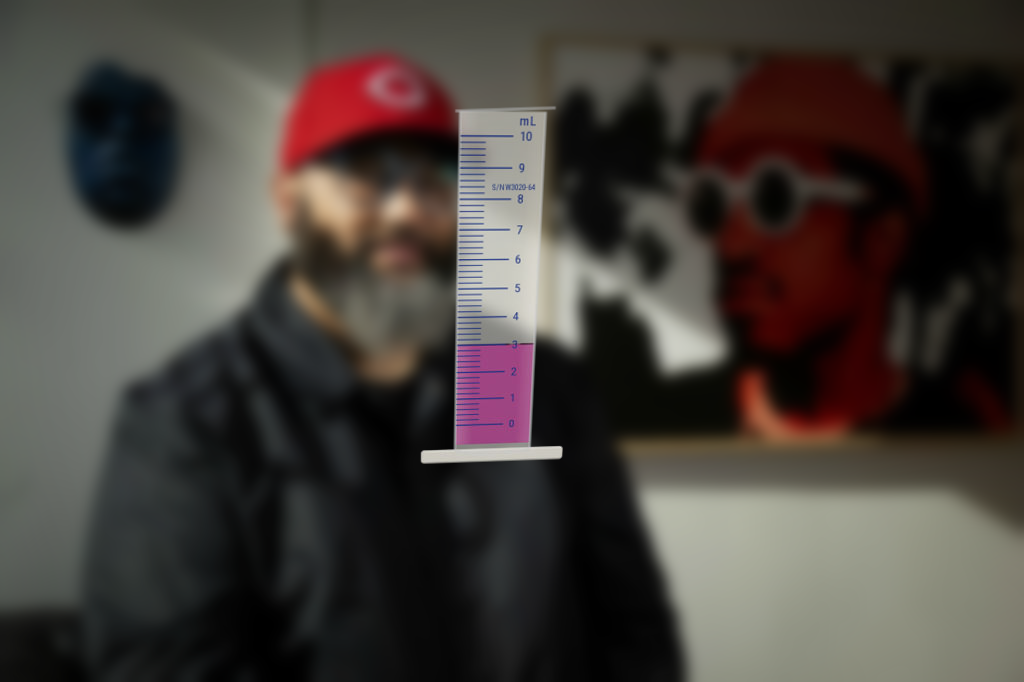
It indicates 3 mL
